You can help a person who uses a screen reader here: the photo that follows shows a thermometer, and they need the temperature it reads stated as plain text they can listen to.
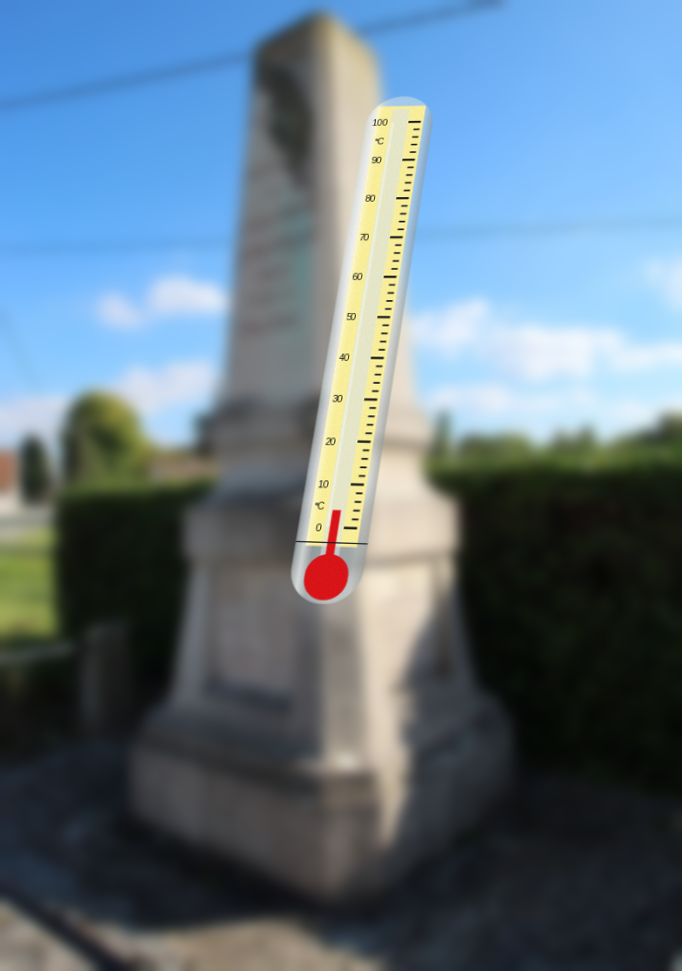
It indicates 4 °C
